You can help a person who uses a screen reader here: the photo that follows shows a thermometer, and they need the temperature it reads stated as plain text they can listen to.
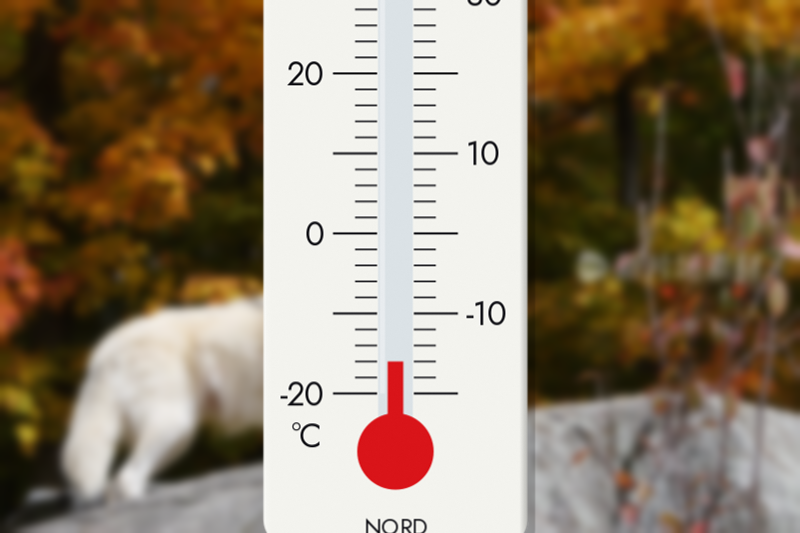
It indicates -16 °C
